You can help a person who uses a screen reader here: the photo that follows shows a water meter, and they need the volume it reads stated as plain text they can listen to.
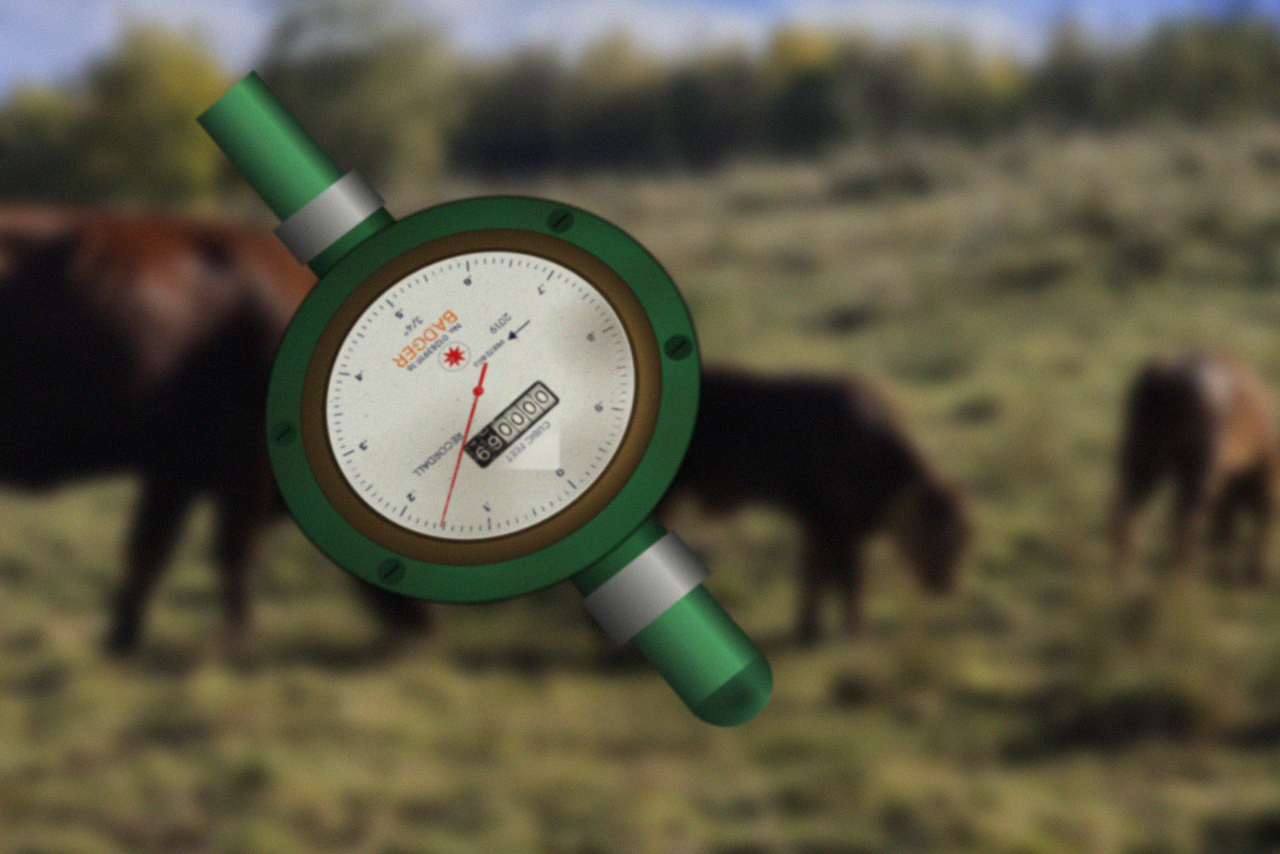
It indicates 69.15 ft³
